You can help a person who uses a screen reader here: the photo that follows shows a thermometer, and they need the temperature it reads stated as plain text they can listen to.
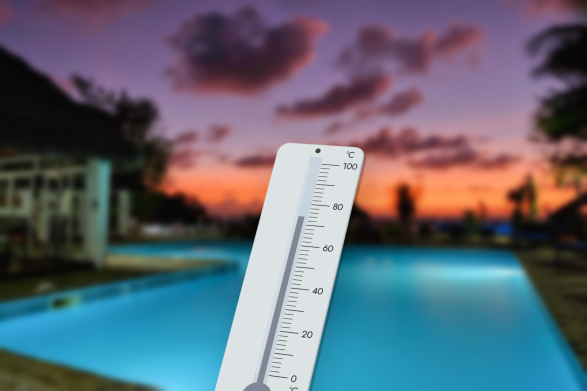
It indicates 74 °C
